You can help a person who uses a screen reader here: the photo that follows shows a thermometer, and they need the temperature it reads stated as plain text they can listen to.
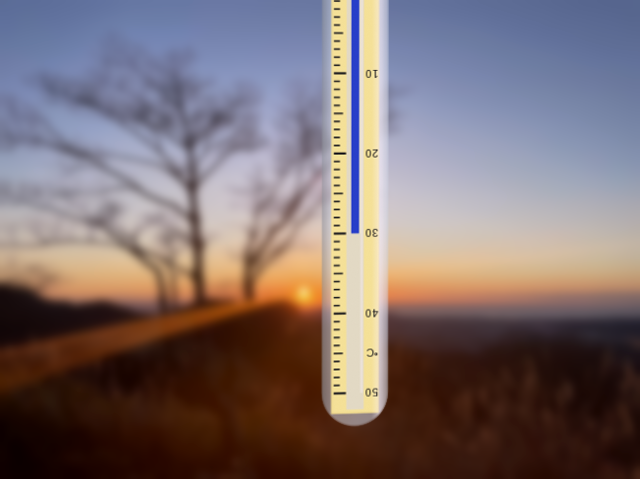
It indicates 30 °C
